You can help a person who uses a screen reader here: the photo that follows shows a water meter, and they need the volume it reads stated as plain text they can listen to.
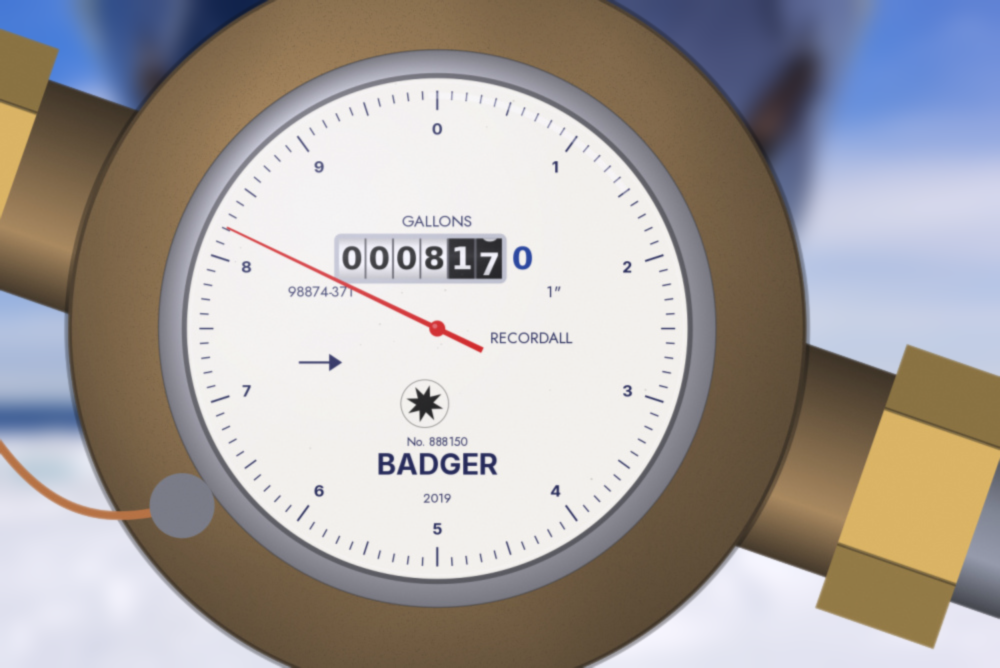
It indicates 8168.2 gal
